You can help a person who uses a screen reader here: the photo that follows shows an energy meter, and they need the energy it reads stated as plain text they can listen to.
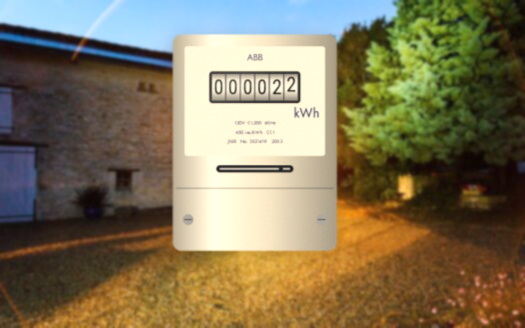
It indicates 22 kWh
